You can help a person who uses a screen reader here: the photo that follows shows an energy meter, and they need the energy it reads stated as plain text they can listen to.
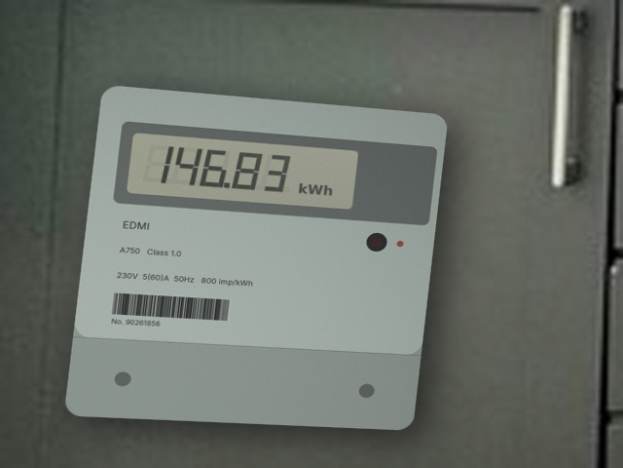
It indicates 146.83 kWh
